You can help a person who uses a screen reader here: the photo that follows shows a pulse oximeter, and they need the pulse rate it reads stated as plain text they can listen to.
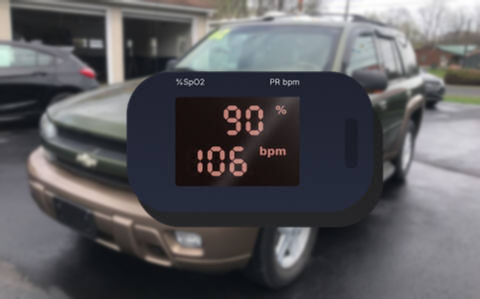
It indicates 106 bpm
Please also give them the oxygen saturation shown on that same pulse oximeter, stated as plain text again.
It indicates 90 %
